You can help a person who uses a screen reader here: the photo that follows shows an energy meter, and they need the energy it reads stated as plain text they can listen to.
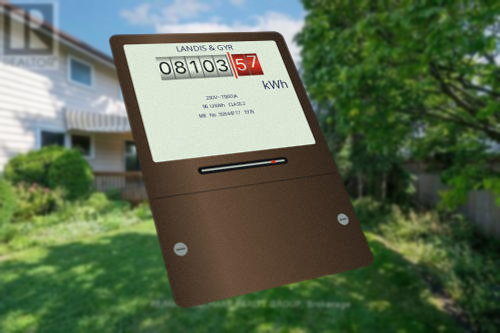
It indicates 8103.57 kWh
